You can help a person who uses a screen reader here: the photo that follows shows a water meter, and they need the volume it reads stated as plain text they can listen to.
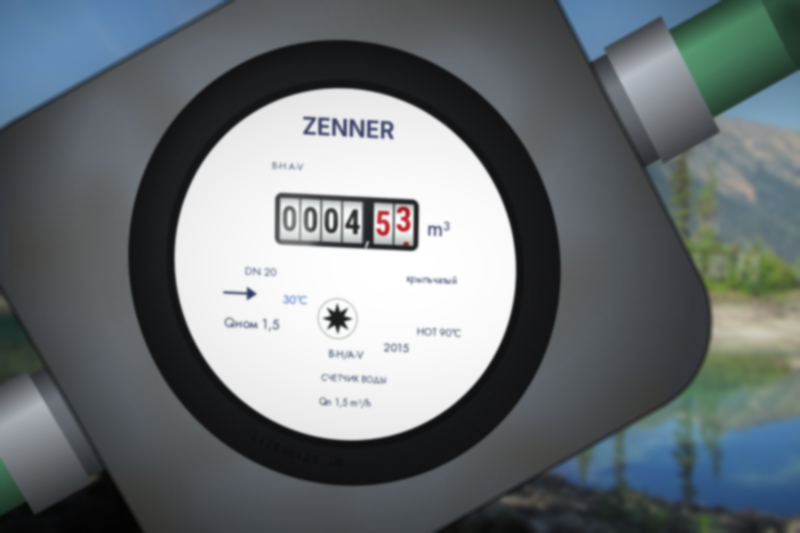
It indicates 4.53 m³
